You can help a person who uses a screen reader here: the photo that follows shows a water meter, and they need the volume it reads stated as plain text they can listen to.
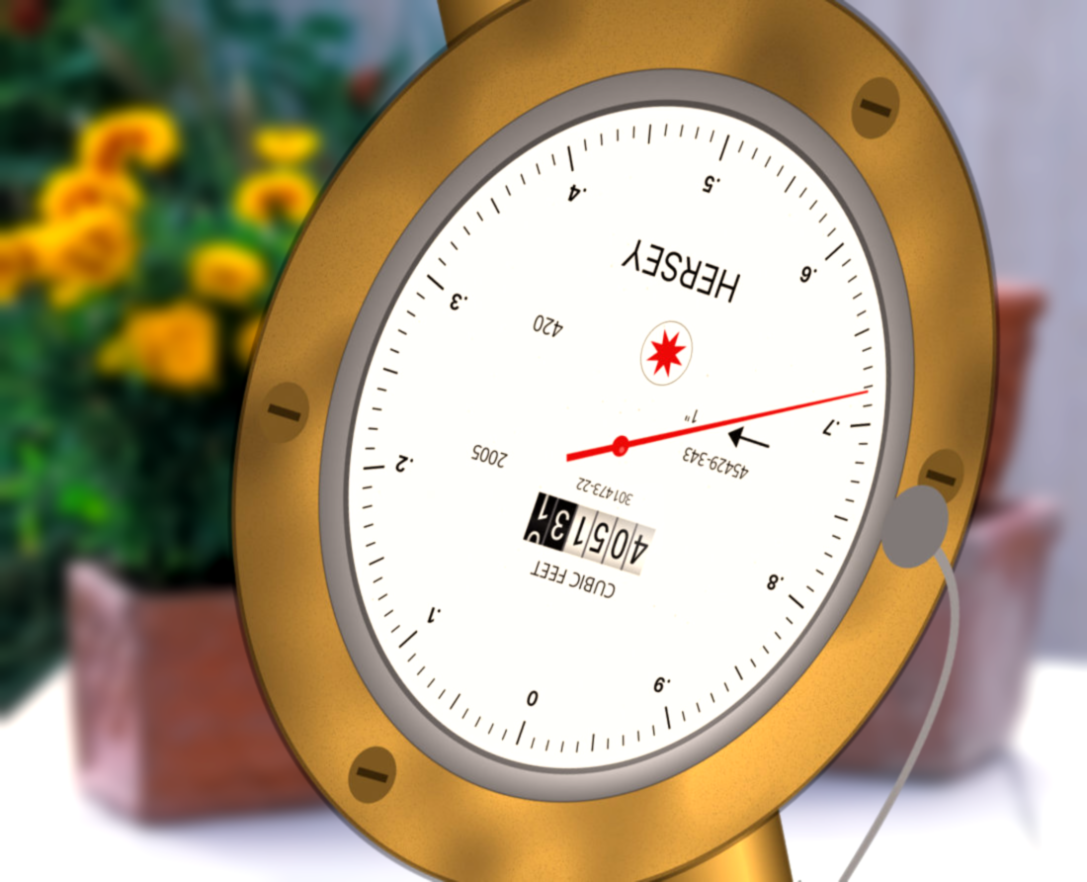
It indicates 405130.68 ft³
